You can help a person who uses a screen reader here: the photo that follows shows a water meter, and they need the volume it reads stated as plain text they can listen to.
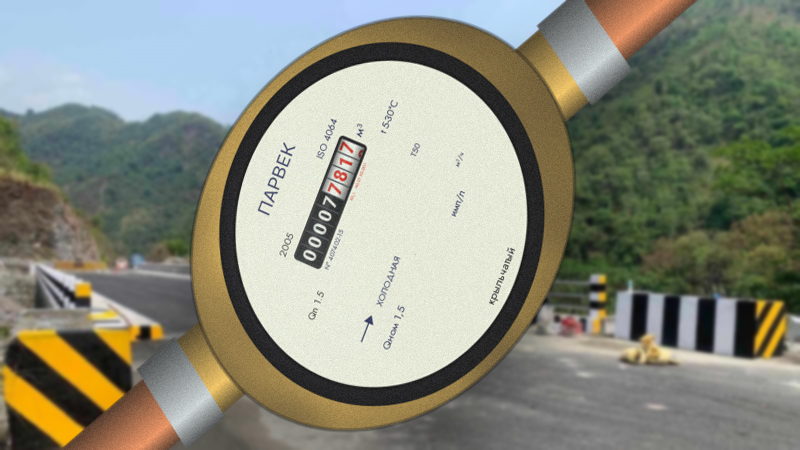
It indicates 7.7817 m³
